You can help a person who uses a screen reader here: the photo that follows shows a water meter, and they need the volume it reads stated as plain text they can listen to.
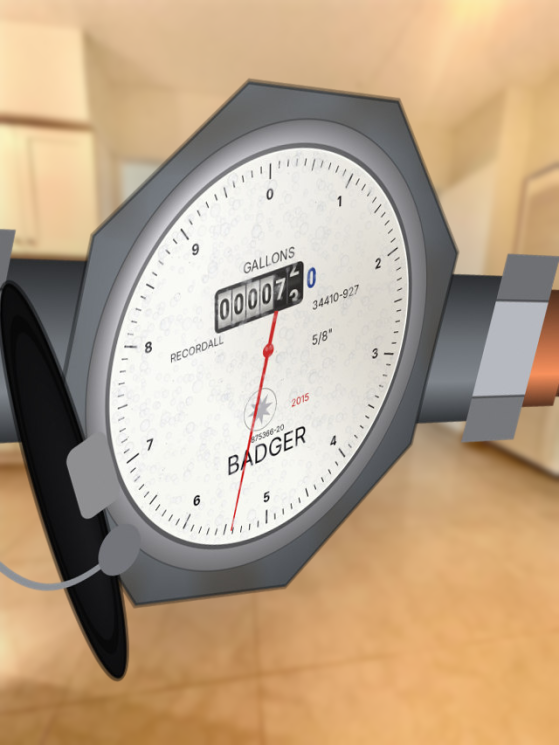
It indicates 725.4 gal
